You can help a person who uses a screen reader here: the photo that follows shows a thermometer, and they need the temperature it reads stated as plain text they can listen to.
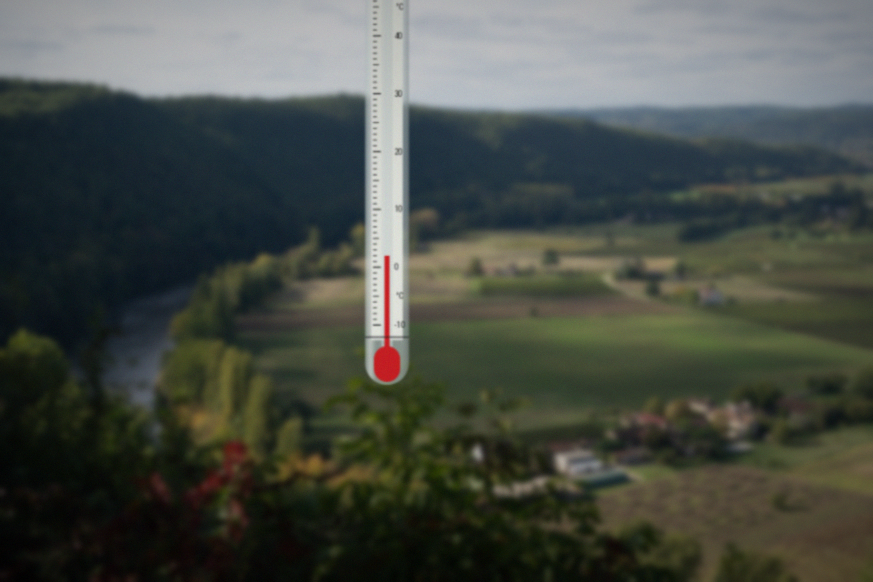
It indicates 2 °C
